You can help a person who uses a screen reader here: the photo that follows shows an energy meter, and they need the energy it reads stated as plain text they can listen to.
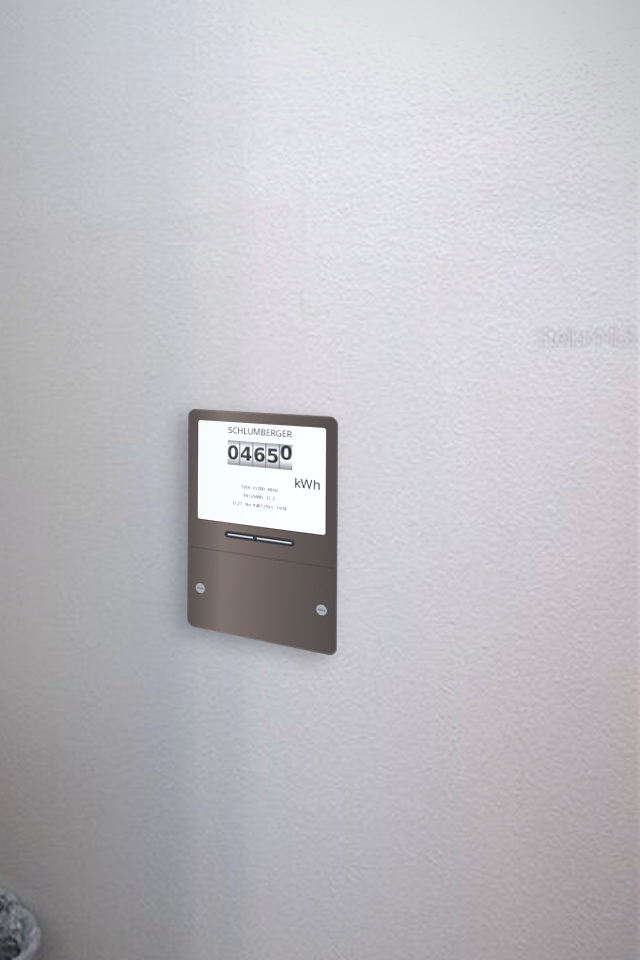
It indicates 4650 kWh
